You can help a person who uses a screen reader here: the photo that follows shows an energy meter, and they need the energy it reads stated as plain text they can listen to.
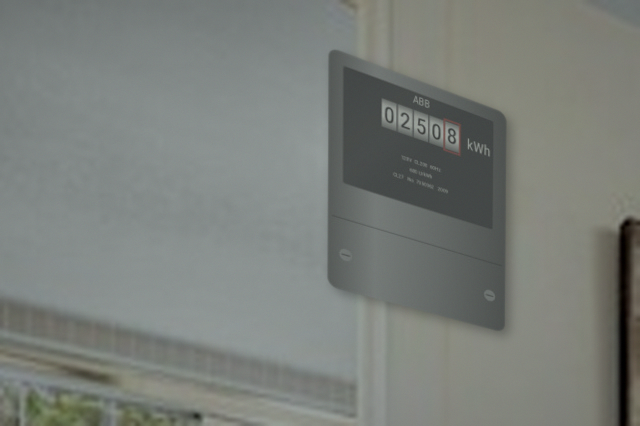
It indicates 250.8 kWh
